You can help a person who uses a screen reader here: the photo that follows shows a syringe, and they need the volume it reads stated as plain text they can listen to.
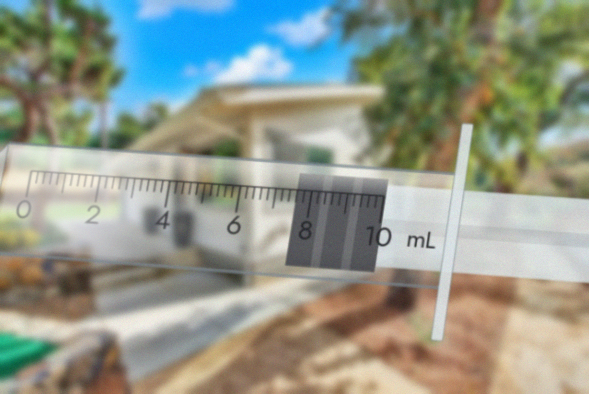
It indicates 7.6 mL
